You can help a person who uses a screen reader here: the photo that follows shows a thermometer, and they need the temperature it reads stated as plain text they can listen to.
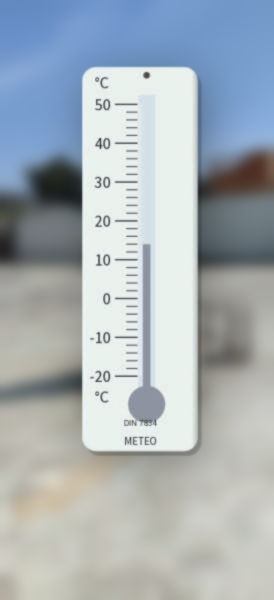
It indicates 14 °C
